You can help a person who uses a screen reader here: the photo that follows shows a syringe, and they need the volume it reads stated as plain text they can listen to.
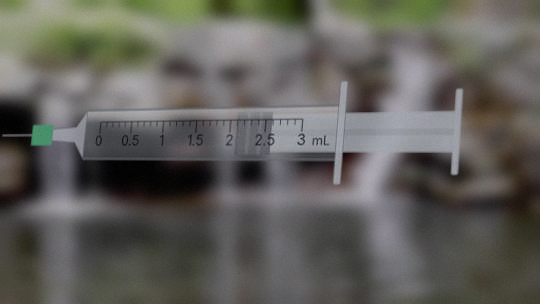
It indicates 2.1 mL
